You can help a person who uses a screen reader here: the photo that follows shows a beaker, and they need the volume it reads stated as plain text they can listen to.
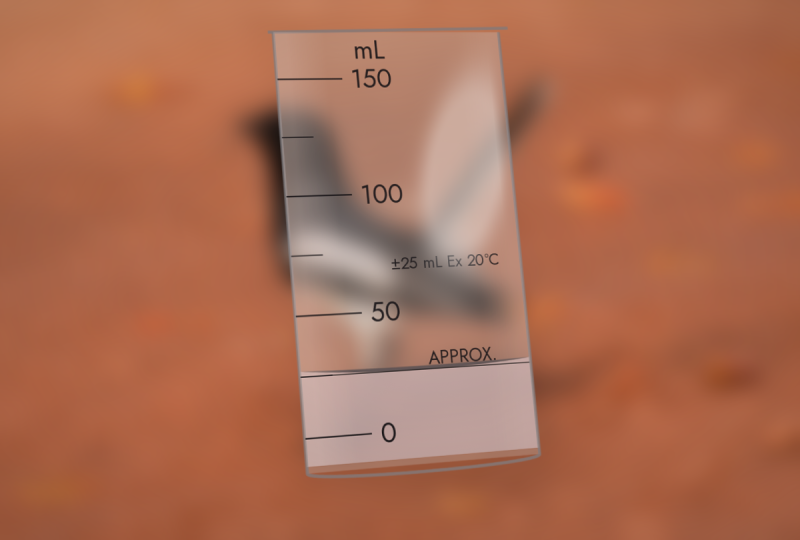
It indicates 25 mL
